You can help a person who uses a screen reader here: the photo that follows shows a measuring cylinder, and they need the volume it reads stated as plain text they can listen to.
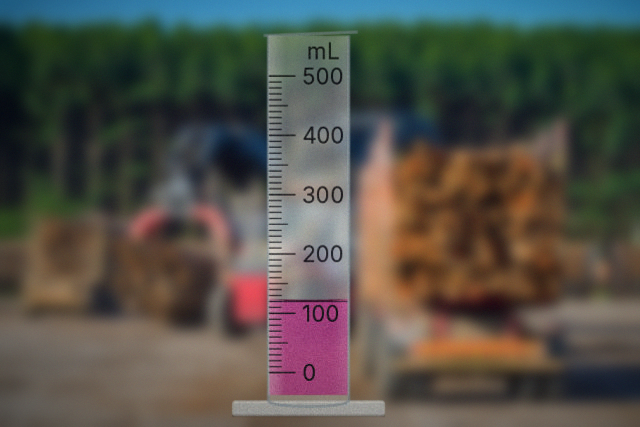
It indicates 120 mL
